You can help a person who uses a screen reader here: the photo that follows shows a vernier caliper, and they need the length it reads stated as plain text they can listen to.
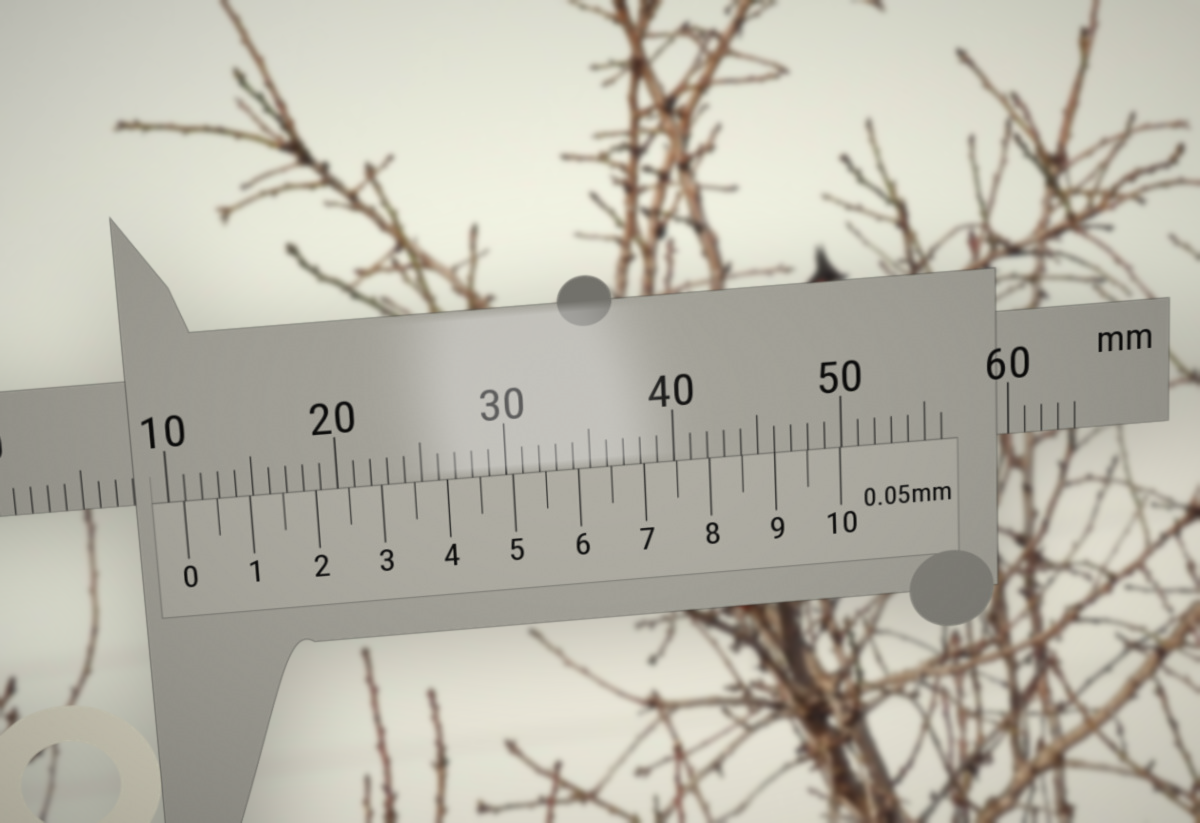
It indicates 10.9 mm
